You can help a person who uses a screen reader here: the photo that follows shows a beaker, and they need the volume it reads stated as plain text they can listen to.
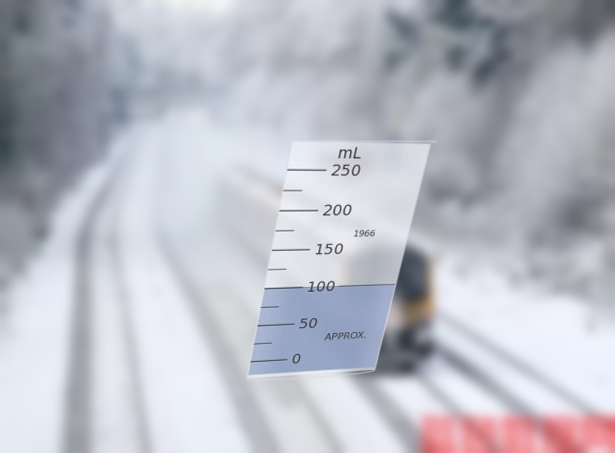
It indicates 100 mL
